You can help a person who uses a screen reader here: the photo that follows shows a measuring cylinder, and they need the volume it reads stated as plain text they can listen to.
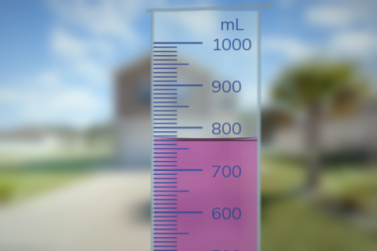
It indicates 770 mL
